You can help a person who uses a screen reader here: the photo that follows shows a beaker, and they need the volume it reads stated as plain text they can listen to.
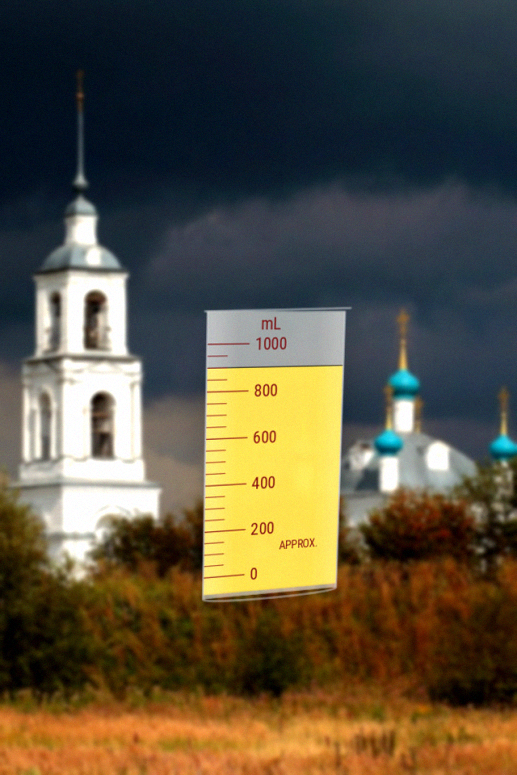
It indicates 900 mL
